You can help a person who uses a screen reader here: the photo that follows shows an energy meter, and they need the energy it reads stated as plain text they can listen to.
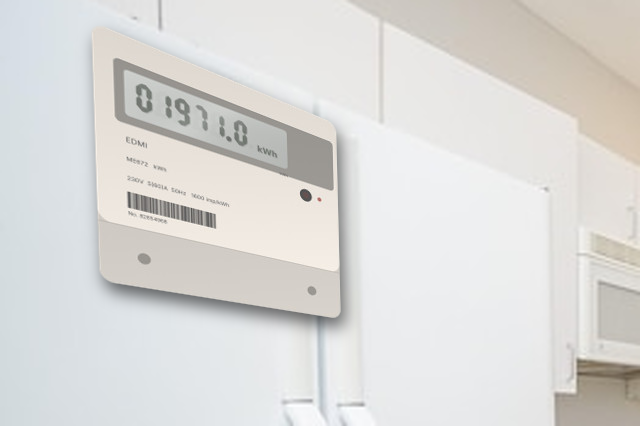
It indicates 1971.0 kWh
